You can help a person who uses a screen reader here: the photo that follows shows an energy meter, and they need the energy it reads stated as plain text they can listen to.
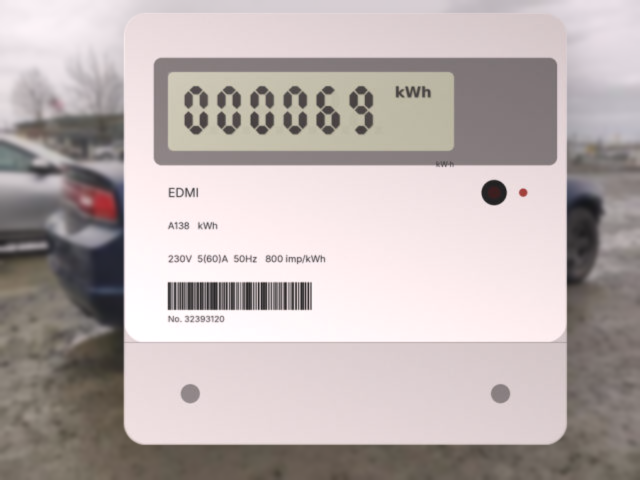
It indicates 69 kWh
